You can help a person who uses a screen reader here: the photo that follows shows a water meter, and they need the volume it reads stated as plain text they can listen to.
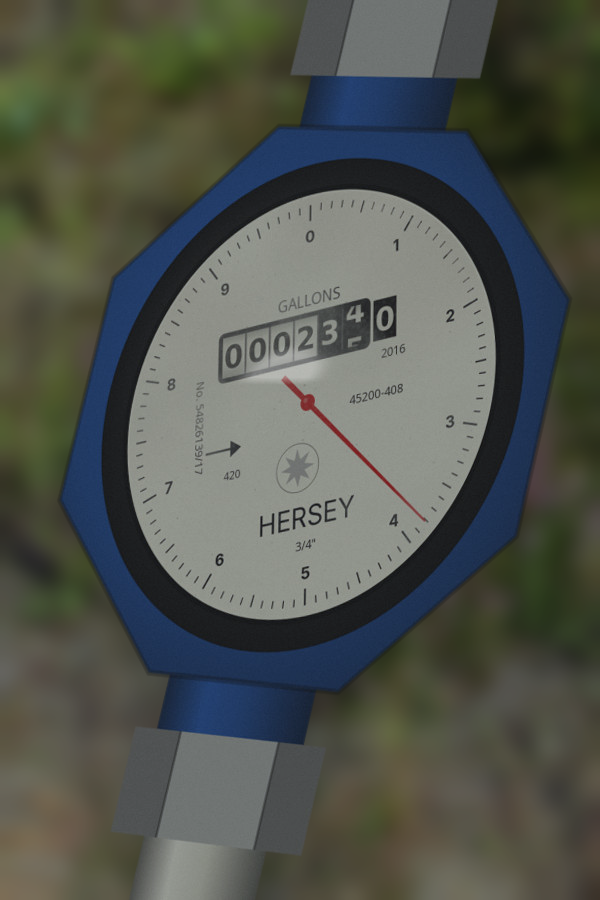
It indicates 2343.8 gal
